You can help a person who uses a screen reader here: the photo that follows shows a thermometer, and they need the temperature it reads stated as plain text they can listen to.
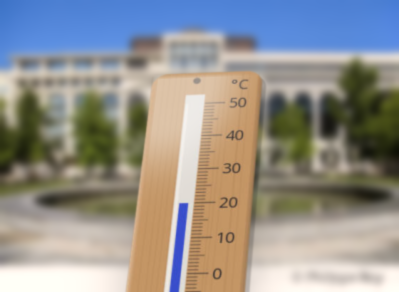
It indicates 20 °C
